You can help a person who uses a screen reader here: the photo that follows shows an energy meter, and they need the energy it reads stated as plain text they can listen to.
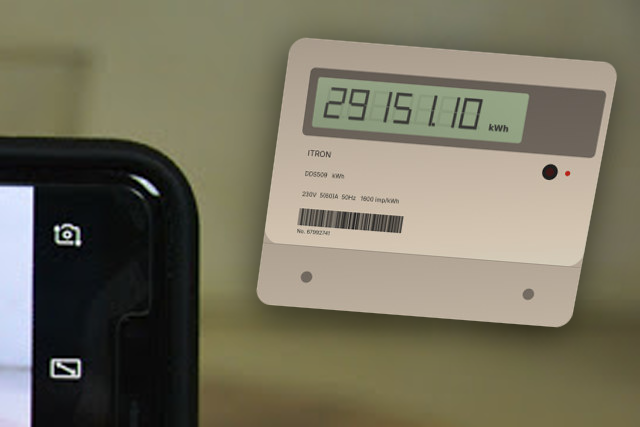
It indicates 29151.10 kWh
